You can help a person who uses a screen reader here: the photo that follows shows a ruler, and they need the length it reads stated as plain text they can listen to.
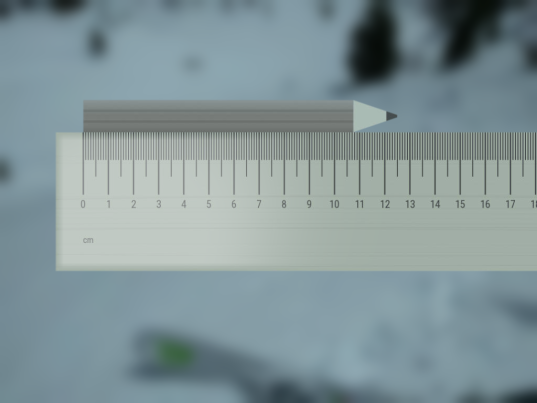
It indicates 12.5 cm
